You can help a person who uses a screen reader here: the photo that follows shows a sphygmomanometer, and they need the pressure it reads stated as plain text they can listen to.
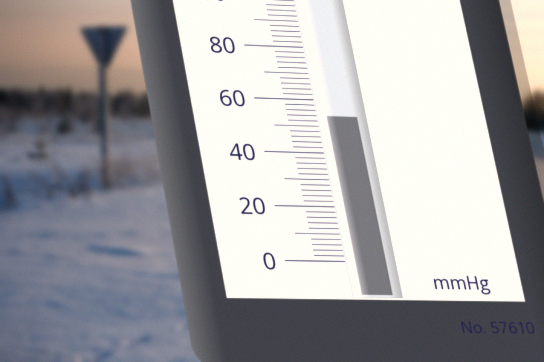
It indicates 54 mmHg
